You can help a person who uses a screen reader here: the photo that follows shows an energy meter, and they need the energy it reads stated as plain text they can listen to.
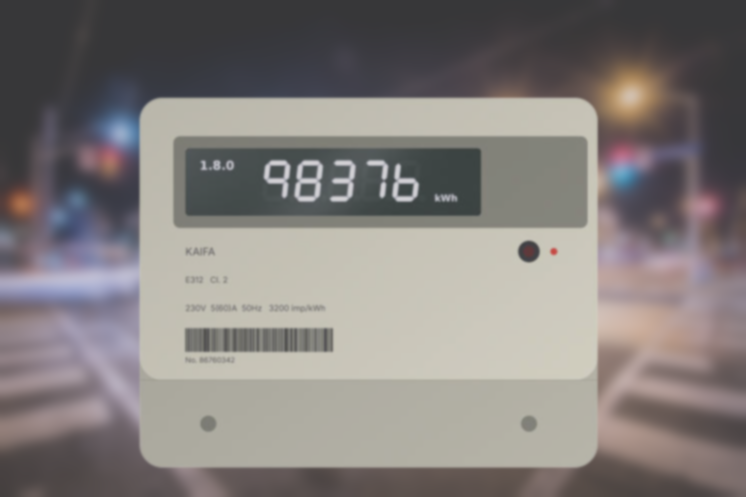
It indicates 98376 kWh
